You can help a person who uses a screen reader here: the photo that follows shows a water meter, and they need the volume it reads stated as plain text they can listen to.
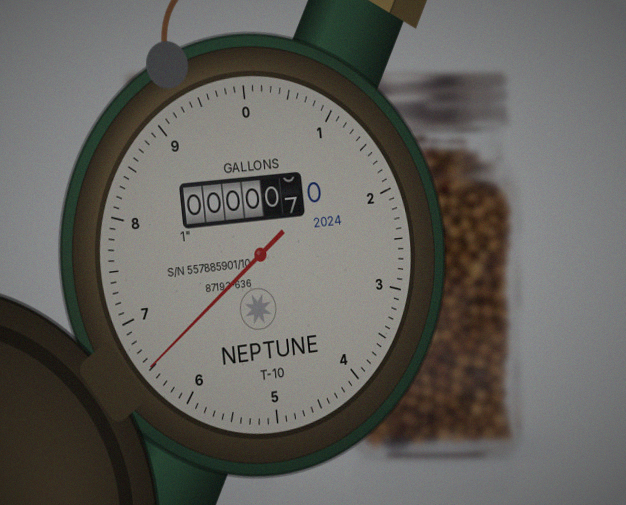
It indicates 66.5 gal
